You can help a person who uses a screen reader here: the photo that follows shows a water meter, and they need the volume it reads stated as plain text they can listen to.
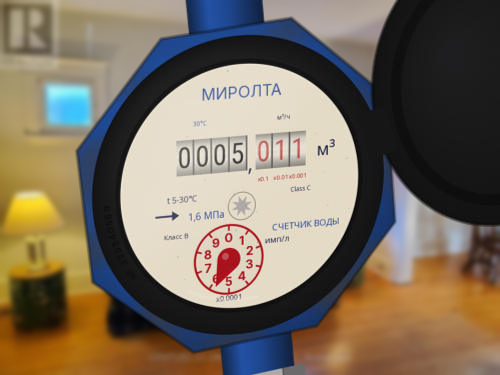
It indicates 5.0115 m³
